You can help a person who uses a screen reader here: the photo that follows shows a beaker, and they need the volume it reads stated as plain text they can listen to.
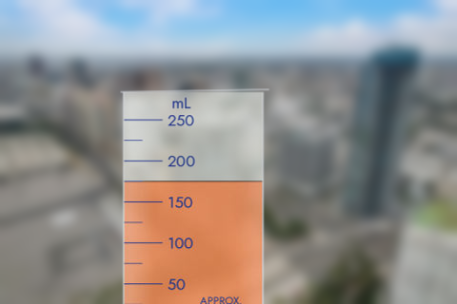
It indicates 175 mL
